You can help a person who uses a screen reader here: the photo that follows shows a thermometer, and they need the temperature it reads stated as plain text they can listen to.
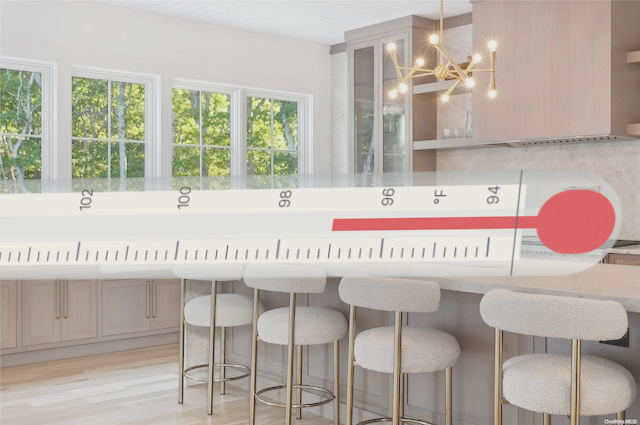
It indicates 97 °F
